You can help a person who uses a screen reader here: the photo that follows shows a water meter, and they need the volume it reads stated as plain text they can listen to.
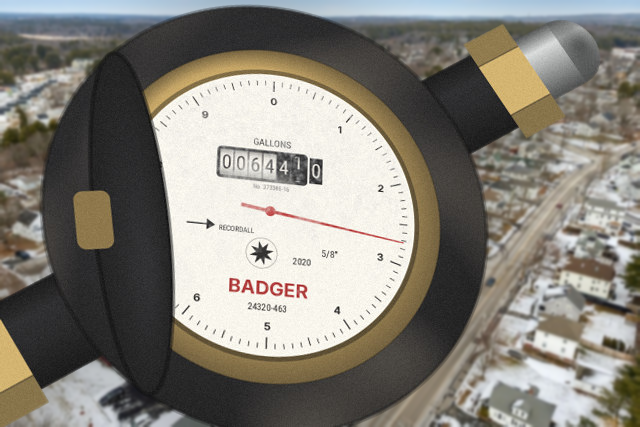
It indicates 64412.7 gal
